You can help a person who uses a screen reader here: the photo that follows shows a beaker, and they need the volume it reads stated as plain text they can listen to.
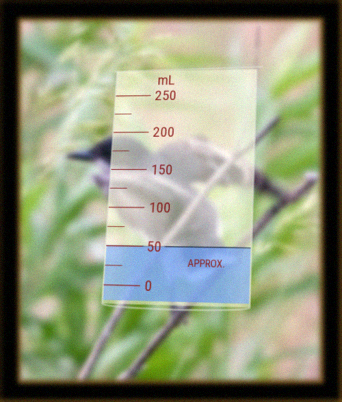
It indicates 50 mL
